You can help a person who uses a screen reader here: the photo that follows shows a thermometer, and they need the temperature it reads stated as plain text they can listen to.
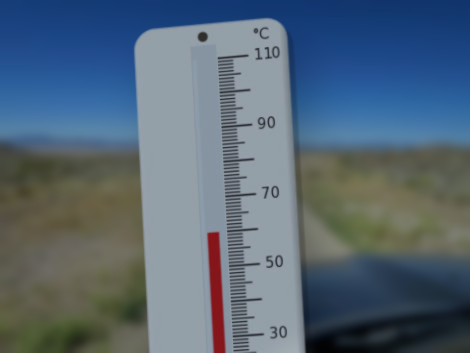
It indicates 60 °C
